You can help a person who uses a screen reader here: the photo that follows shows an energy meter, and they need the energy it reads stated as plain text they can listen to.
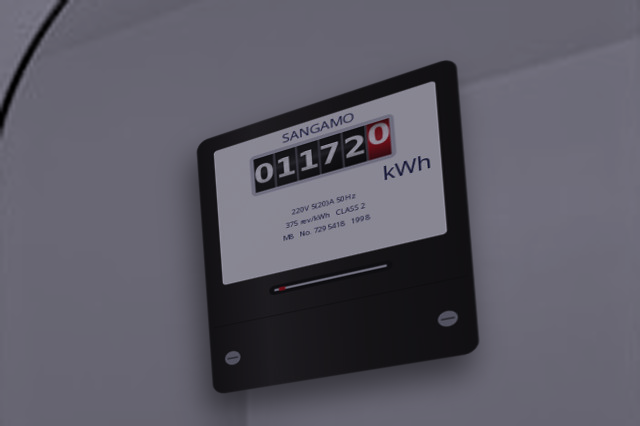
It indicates 1172.0 kWh
